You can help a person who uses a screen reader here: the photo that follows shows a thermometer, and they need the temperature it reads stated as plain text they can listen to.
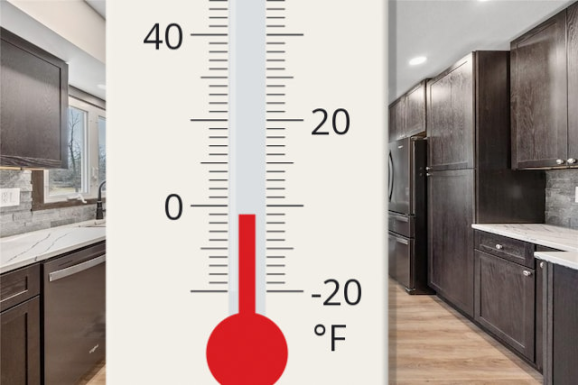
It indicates -2 °F
